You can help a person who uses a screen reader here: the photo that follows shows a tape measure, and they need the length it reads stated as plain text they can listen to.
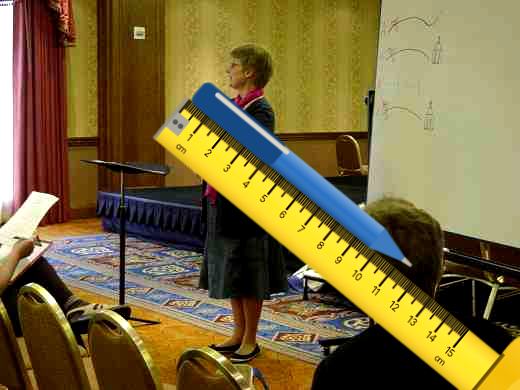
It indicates 11.5 cm
